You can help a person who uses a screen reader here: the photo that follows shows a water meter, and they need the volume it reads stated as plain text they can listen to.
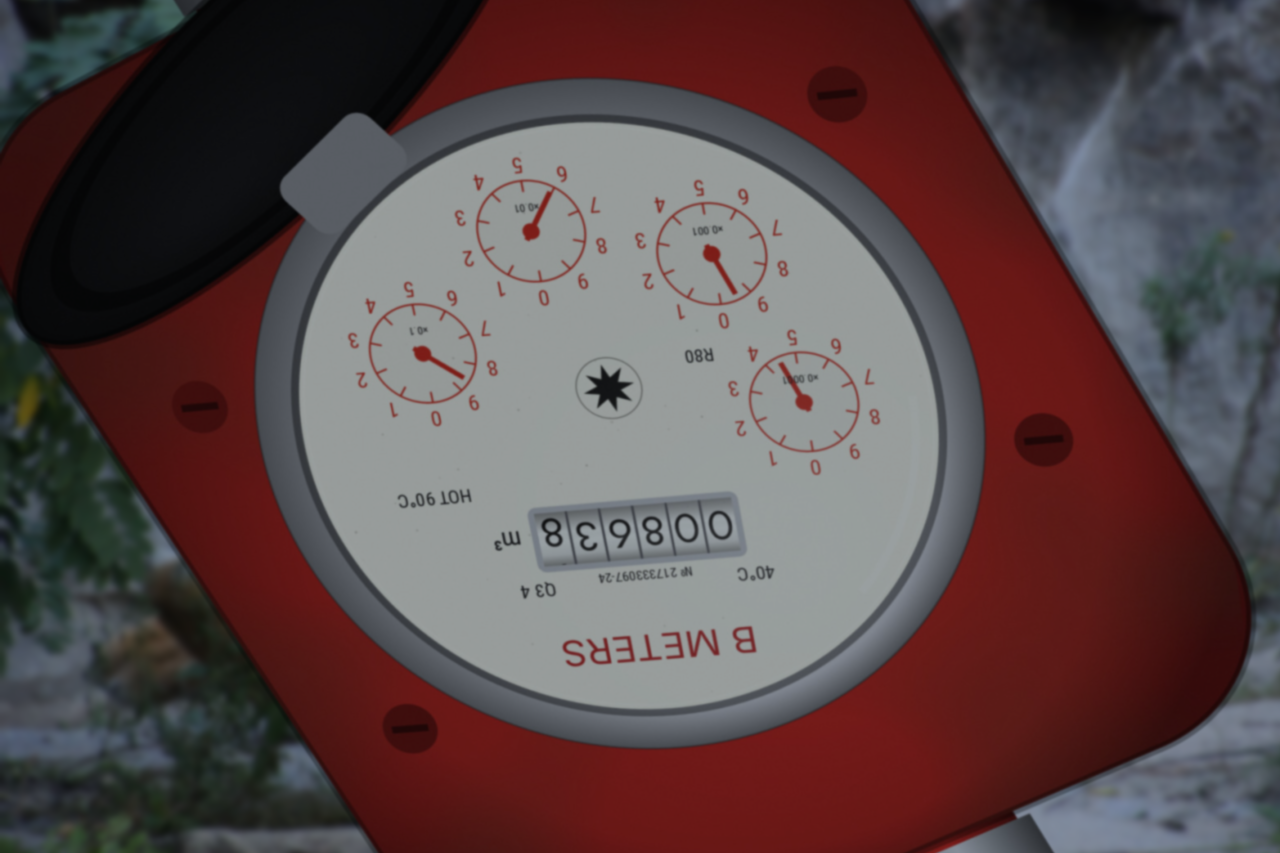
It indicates 8637.8594 m³
